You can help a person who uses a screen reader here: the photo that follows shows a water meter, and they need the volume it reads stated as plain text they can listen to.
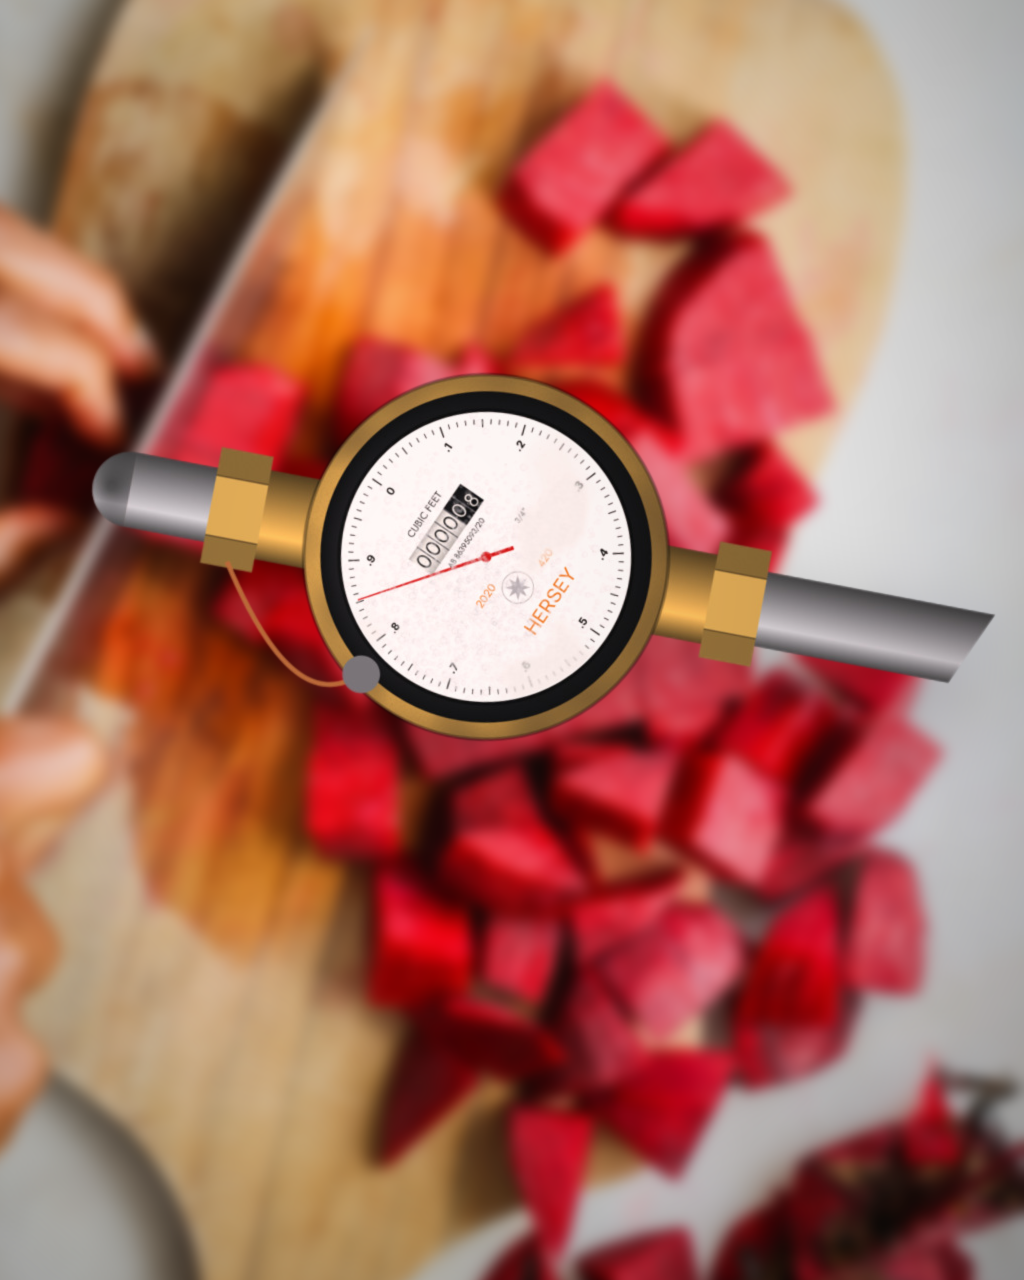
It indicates 7.85 ft³
